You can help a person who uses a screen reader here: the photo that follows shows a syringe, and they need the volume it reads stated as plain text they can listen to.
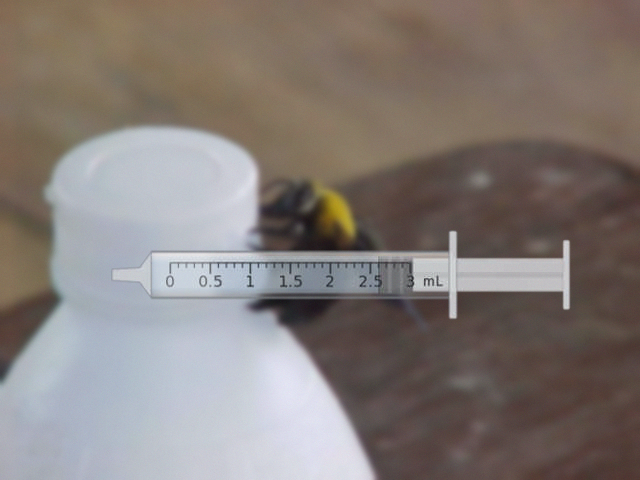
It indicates 2.6 mL
